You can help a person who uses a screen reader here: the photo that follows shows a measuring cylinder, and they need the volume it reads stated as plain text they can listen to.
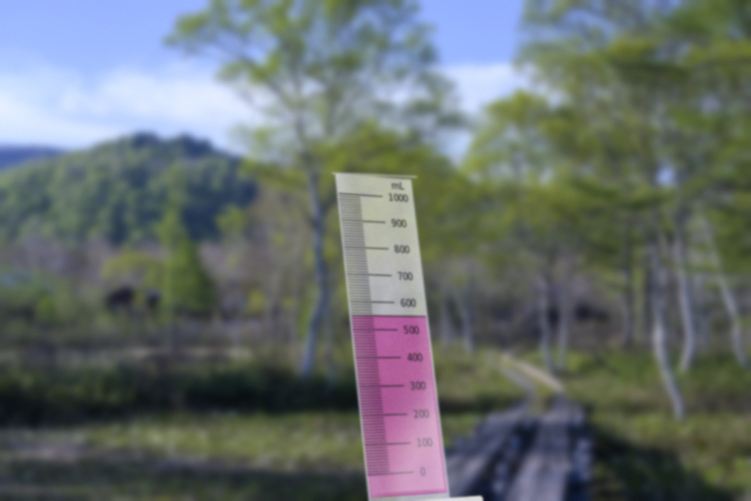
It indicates 550 mL
